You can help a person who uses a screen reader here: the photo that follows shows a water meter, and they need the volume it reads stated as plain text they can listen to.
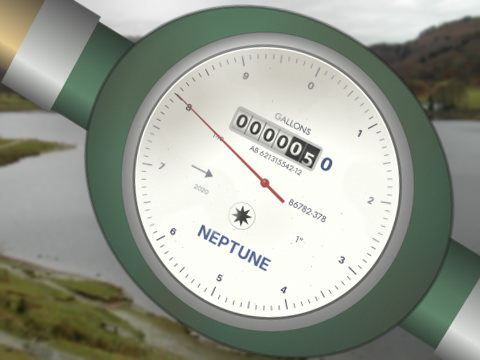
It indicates 48.0 gal
